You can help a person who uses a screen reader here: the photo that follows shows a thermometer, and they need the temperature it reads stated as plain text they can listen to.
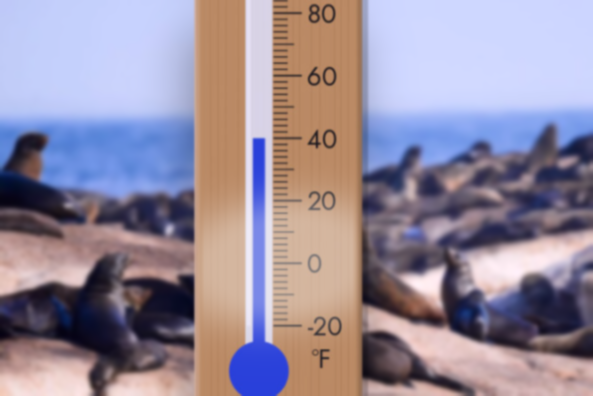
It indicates 40 °F
